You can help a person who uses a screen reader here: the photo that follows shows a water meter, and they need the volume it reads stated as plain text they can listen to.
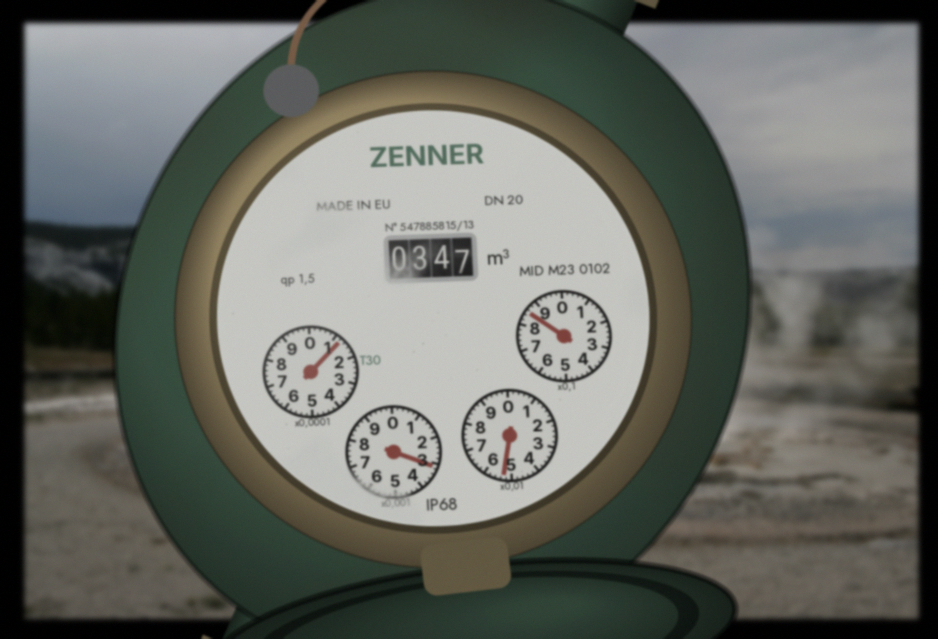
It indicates 346.8531 m³
